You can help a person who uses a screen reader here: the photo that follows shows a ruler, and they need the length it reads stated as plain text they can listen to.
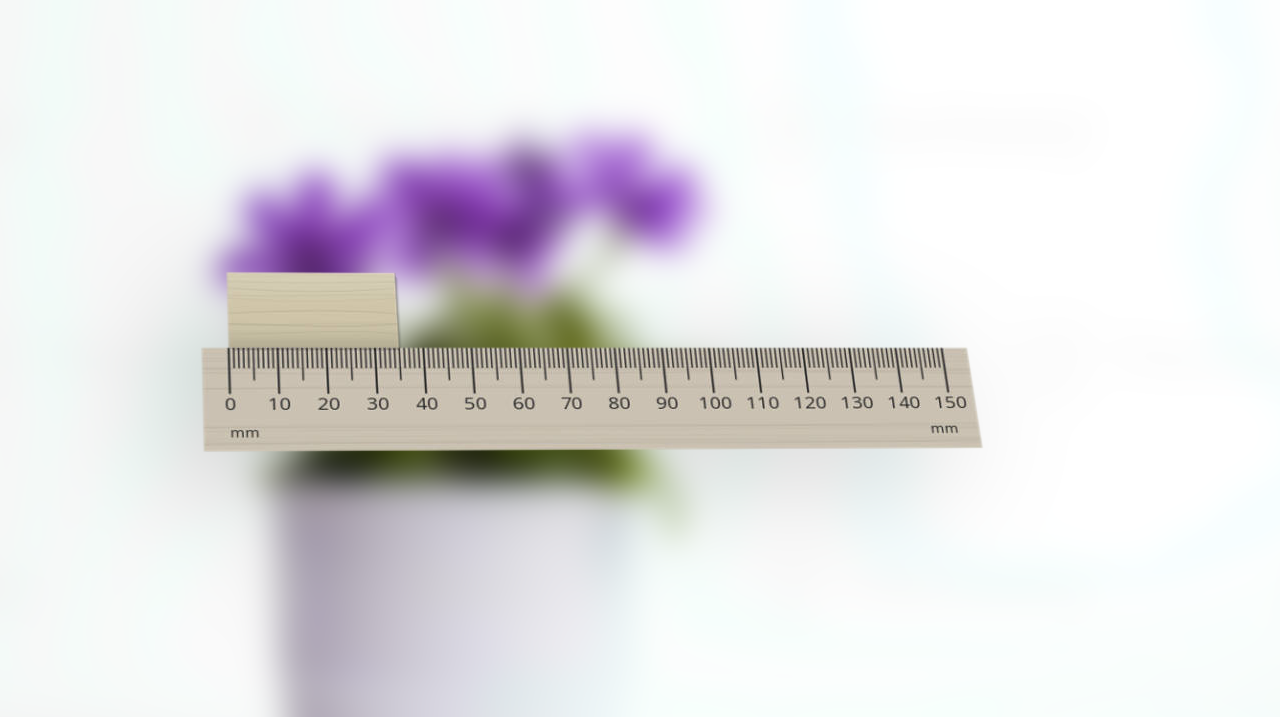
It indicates 35 mm
